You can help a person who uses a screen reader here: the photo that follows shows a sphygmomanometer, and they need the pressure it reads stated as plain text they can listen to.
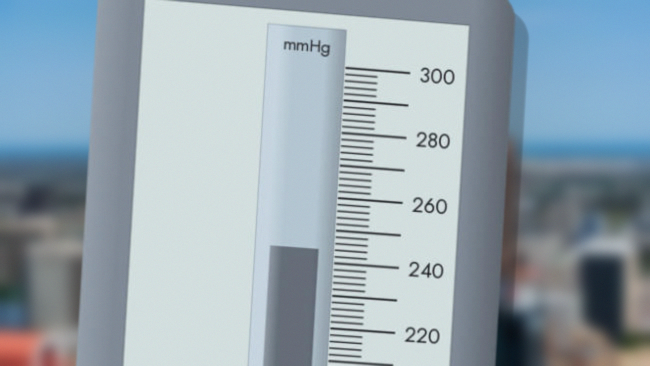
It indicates 244 mmHg
